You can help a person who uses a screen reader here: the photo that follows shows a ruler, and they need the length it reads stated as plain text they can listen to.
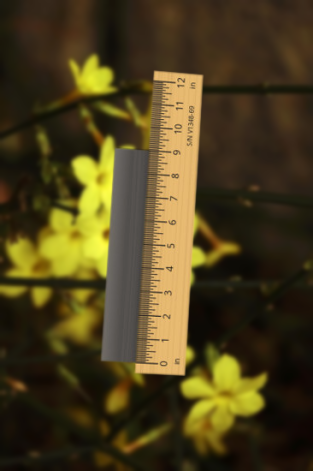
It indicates 9 in
